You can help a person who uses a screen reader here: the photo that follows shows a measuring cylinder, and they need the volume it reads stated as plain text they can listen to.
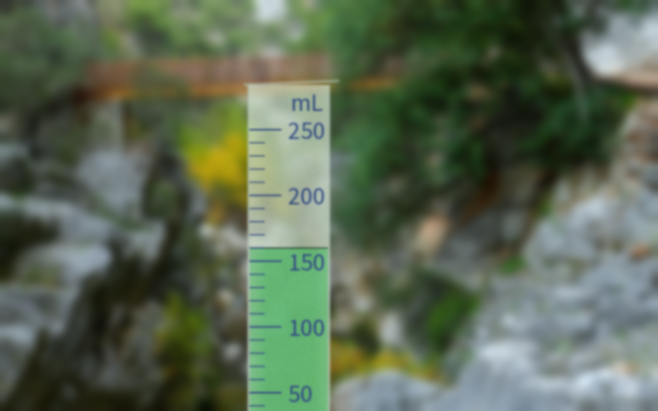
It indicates 160 mL
